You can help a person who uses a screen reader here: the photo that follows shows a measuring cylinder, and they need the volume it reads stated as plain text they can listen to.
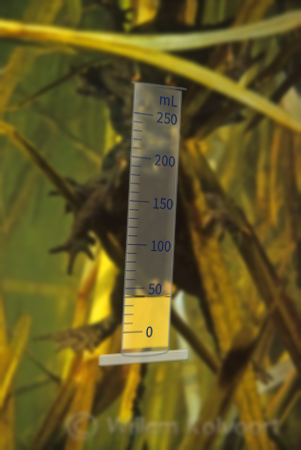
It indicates 40 mL
